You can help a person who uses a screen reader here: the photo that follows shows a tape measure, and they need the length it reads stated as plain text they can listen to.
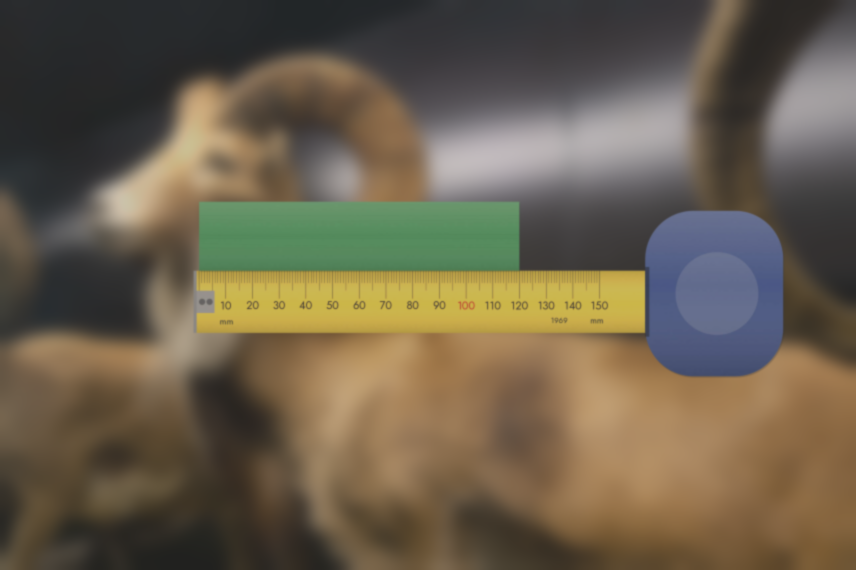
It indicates 120 mm
